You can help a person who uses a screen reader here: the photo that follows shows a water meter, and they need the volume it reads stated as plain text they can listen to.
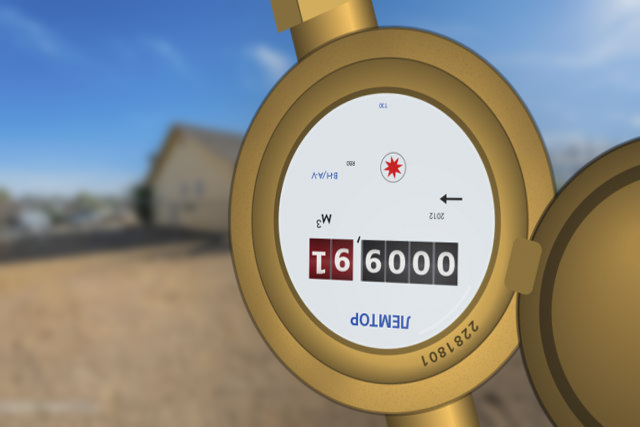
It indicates 9.91 m³
